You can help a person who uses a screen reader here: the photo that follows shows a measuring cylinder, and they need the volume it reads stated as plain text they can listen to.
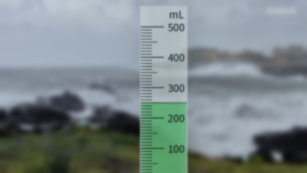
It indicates 250 mL
